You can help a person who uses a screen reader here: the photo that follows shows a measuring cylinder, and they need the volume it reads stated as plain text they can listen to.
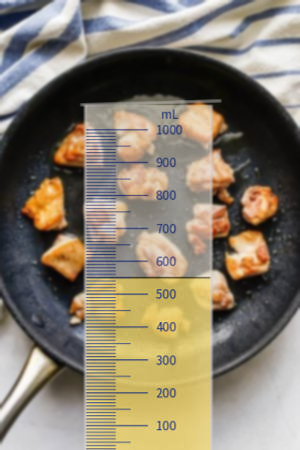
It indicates 550 mL
